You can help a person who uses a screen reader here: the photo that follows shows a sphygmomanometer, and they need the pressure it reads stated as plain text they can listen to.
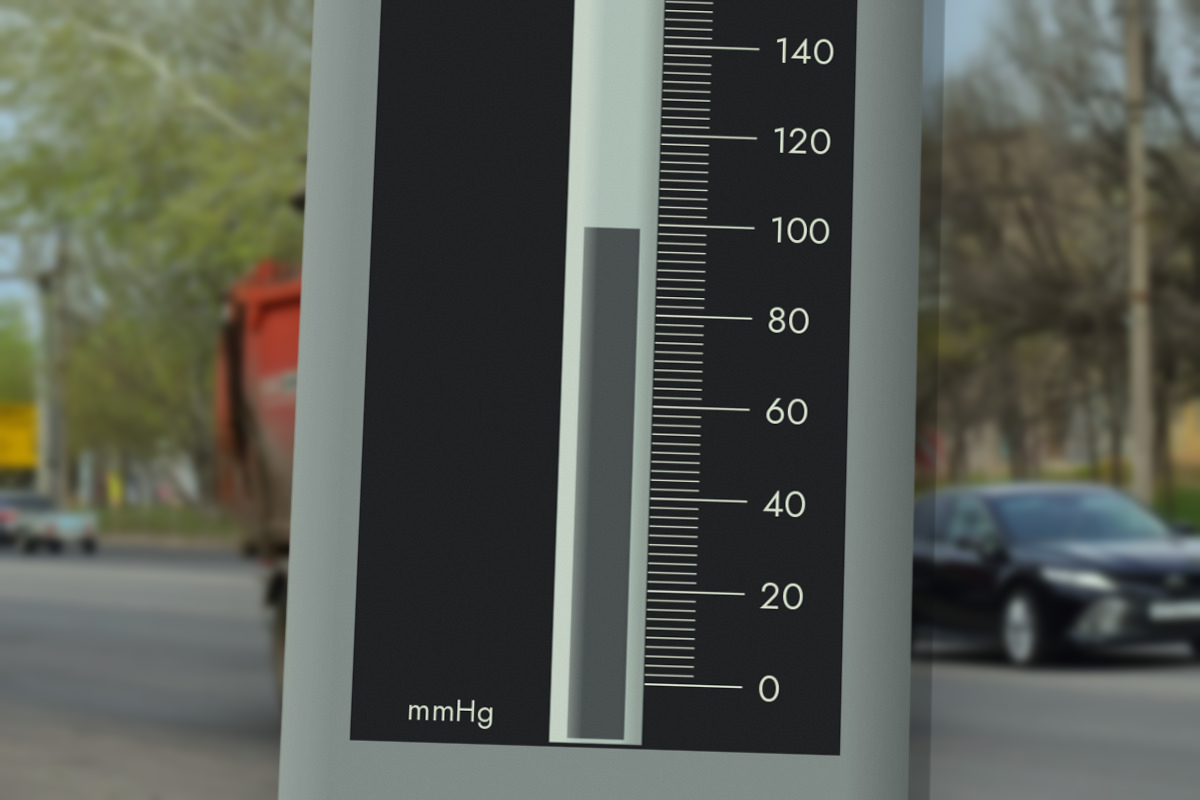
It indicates 99 mmHg
